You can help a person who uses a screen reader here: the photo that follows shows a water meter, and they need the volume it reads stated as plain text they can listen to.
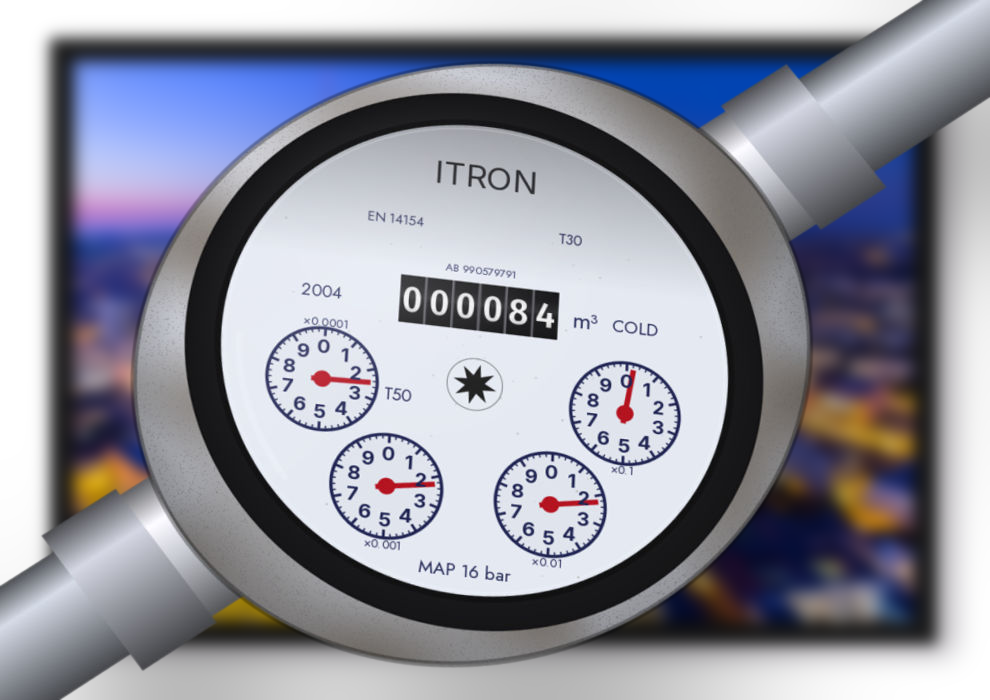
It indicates 84.0222 m³
